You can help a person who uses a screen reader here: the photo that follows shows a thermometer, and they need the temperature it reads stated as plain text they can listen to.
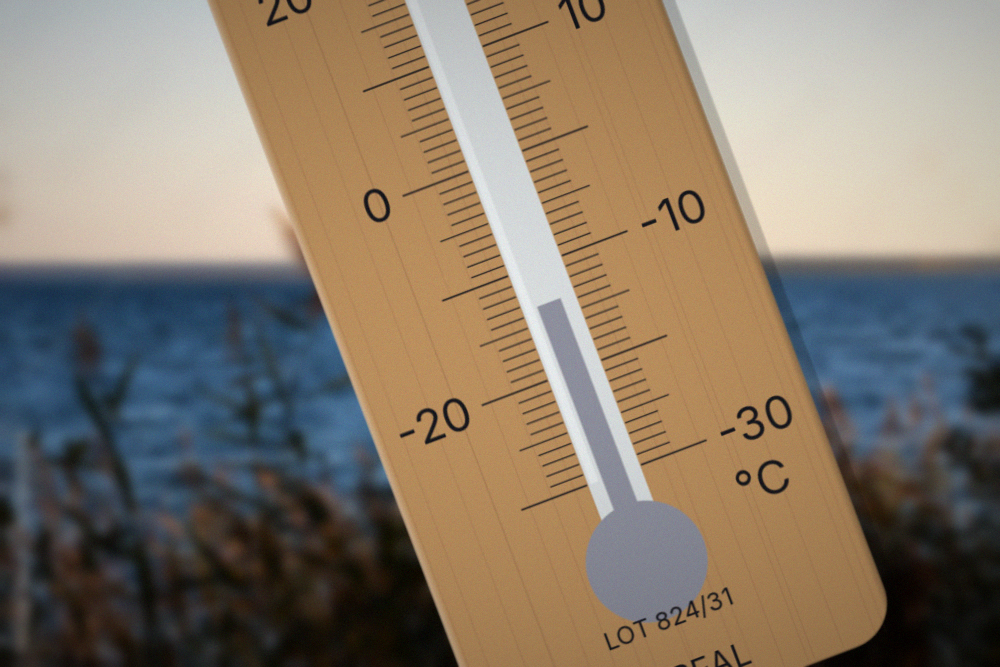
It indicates -13.5 °C
